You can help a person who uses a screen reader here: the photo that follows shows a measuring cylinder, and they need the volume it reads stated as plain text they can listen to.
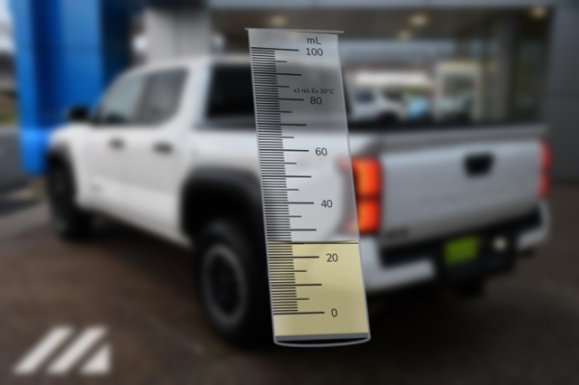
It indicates 25 mL
